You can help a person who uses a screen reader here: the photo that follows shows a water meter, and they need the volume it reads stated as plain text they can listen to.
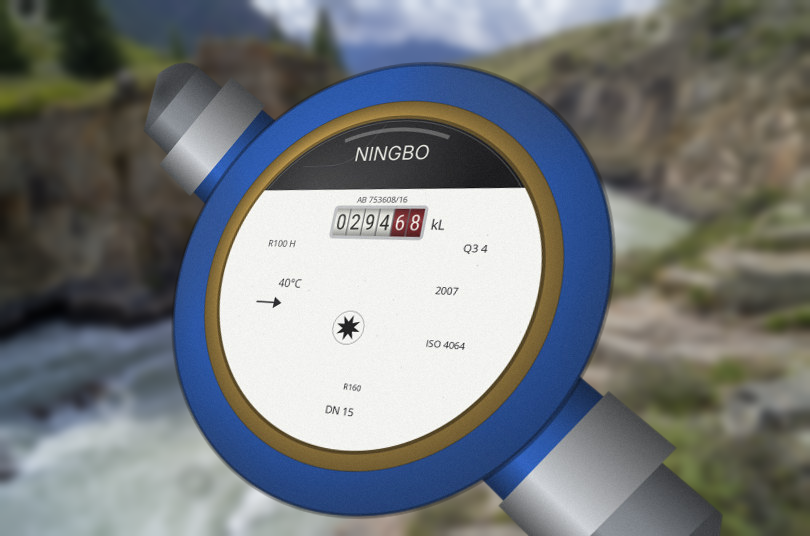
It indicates 294.68 kL
